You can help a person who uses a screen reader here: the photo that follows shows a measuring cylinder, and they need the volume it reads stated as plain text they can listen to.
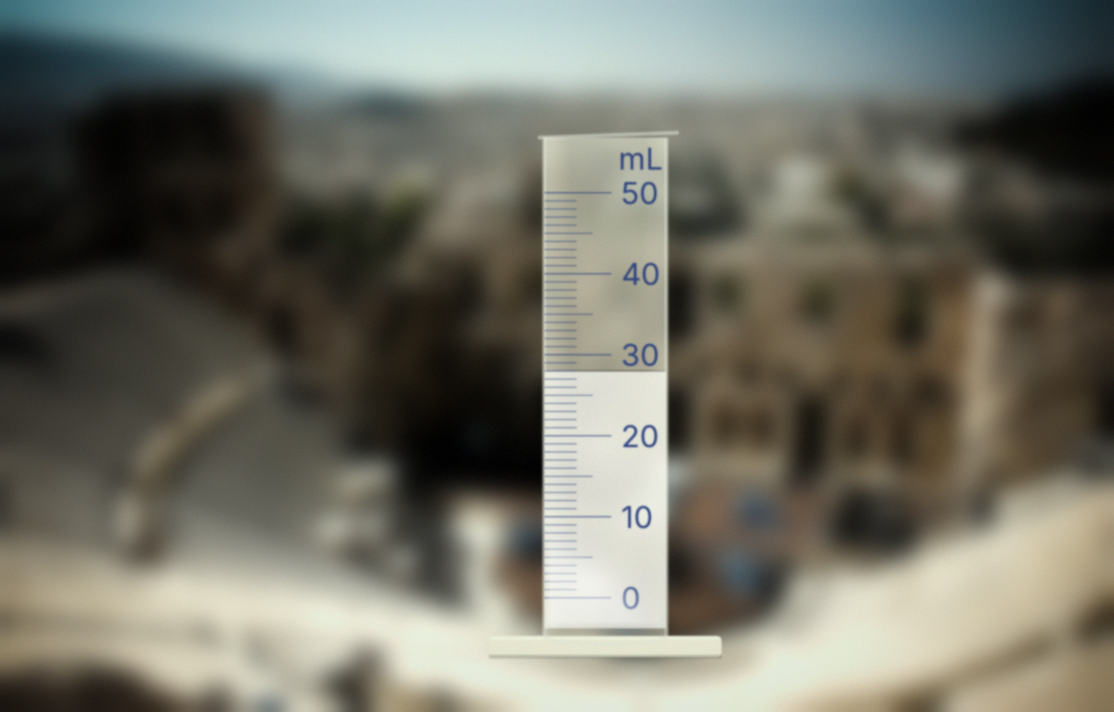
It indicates 28 mL
